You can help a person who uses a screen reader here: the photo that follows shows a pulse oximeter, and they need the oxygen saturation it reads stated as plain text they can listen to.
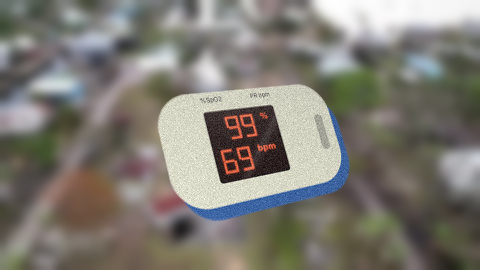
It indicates 99 %
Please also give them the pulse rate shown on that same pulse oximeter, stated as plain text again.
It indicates 69 bpm
